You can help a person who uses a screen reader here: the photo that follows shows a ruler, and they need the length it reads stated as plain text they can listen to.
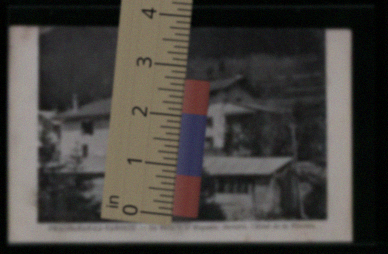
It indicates 2.75 in
